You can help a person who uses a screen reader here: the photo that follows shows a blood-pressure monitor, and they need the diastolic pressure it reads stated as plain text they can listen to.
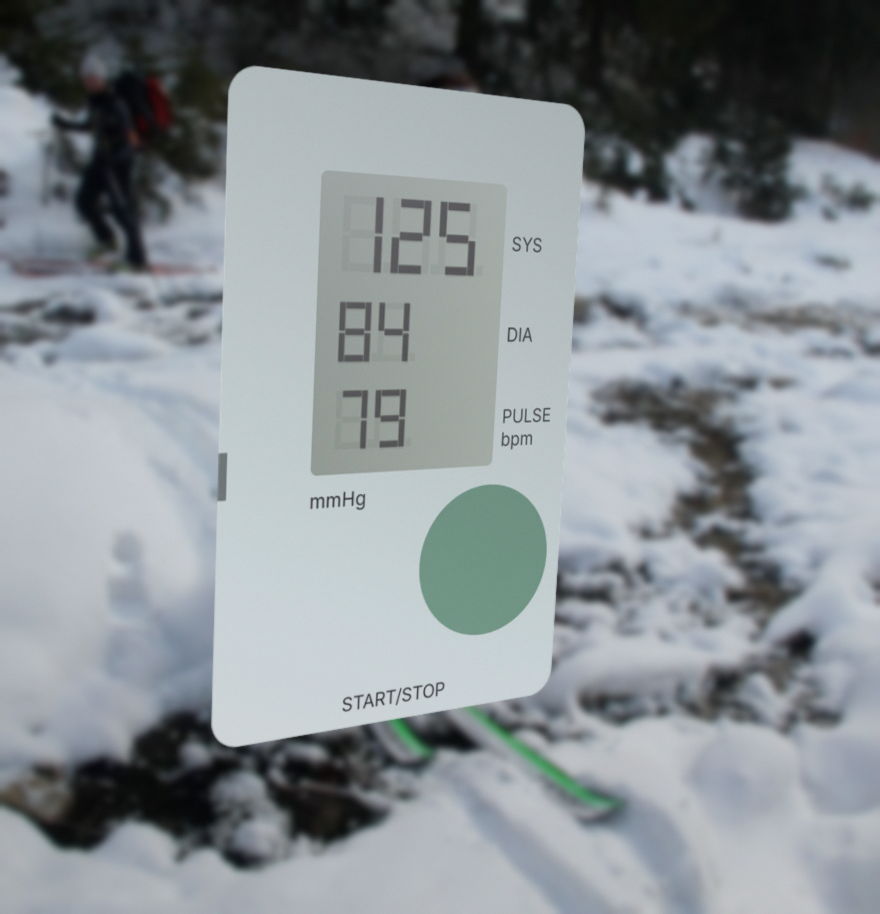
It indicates 84 mmHg
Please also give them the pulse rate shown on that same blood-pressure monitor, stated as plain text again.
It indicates 79 bpm
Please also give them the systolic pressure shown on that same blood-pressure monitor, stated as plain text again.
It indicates 125 mmHg
